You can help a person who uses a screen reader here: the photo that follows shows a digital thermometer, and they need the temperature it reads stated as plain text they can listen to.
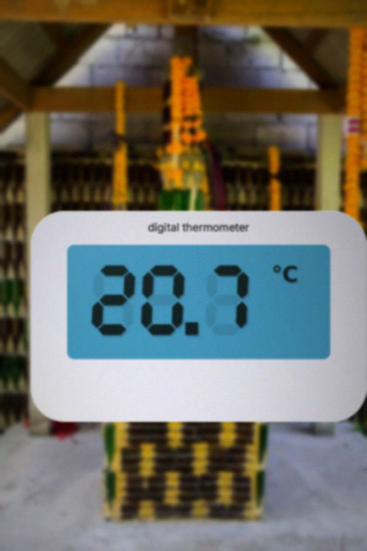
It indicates 20.7 °C
